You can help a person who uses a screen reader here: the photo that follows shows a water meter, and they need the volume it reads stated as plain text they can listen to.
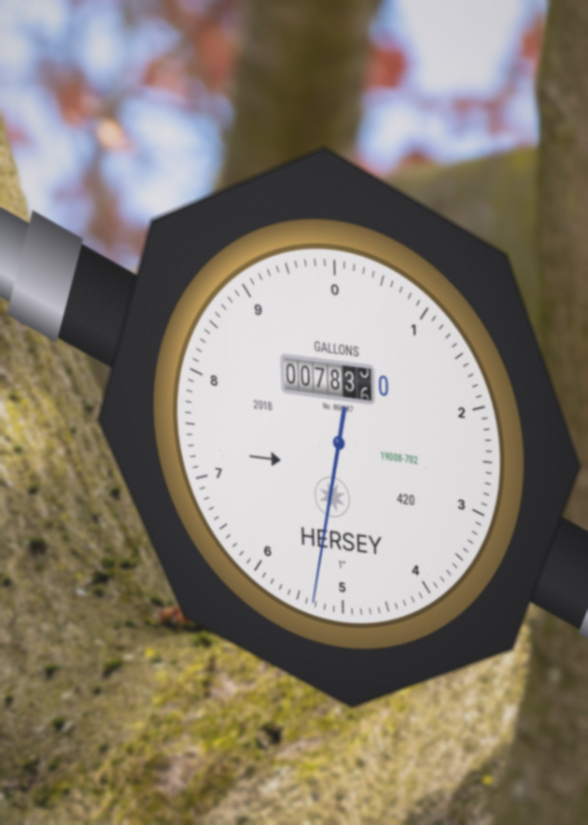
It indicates 78355.3 gal
